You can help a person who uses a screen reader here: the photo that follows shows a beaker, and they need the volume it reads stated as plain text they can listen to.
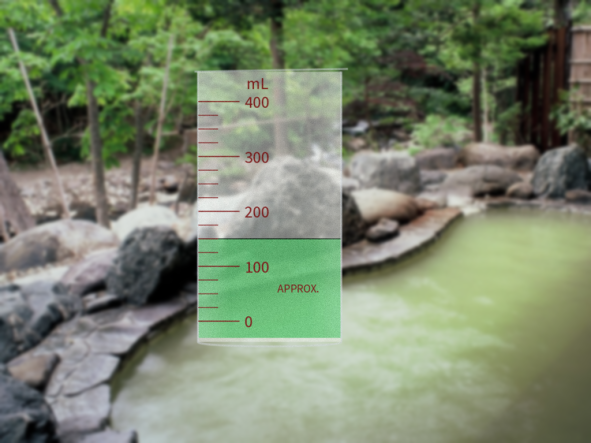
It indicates 150 mL
